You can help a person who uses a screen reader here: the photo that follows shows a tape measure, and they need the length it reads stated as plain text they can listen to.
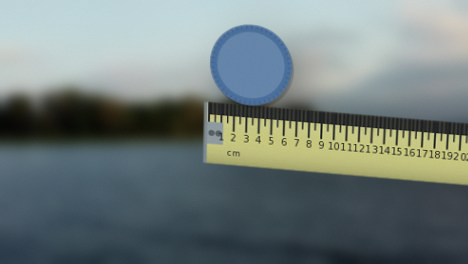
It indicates 6.5 cm
